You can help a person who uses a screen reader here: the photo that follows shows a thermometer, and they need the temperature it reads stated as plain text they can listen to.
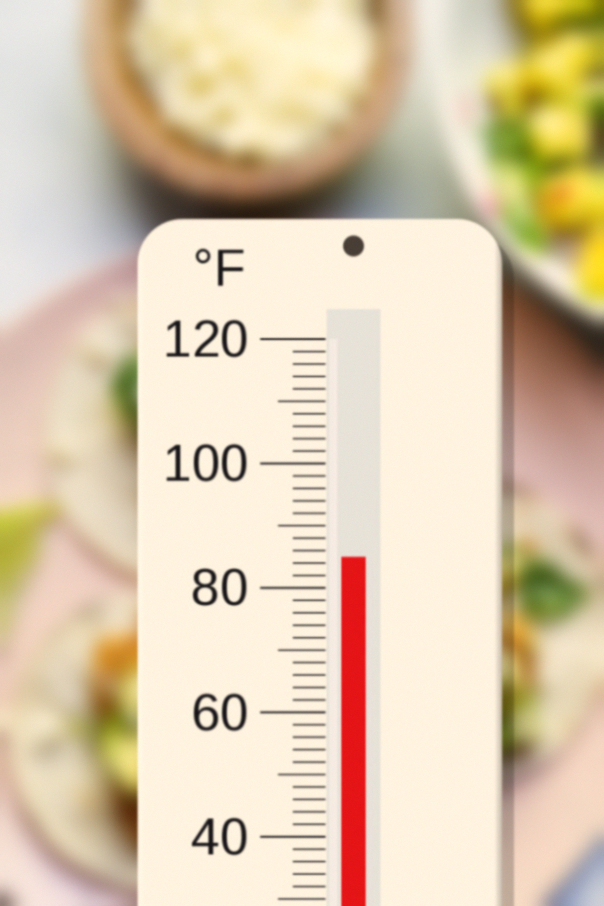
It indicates 85 °F
